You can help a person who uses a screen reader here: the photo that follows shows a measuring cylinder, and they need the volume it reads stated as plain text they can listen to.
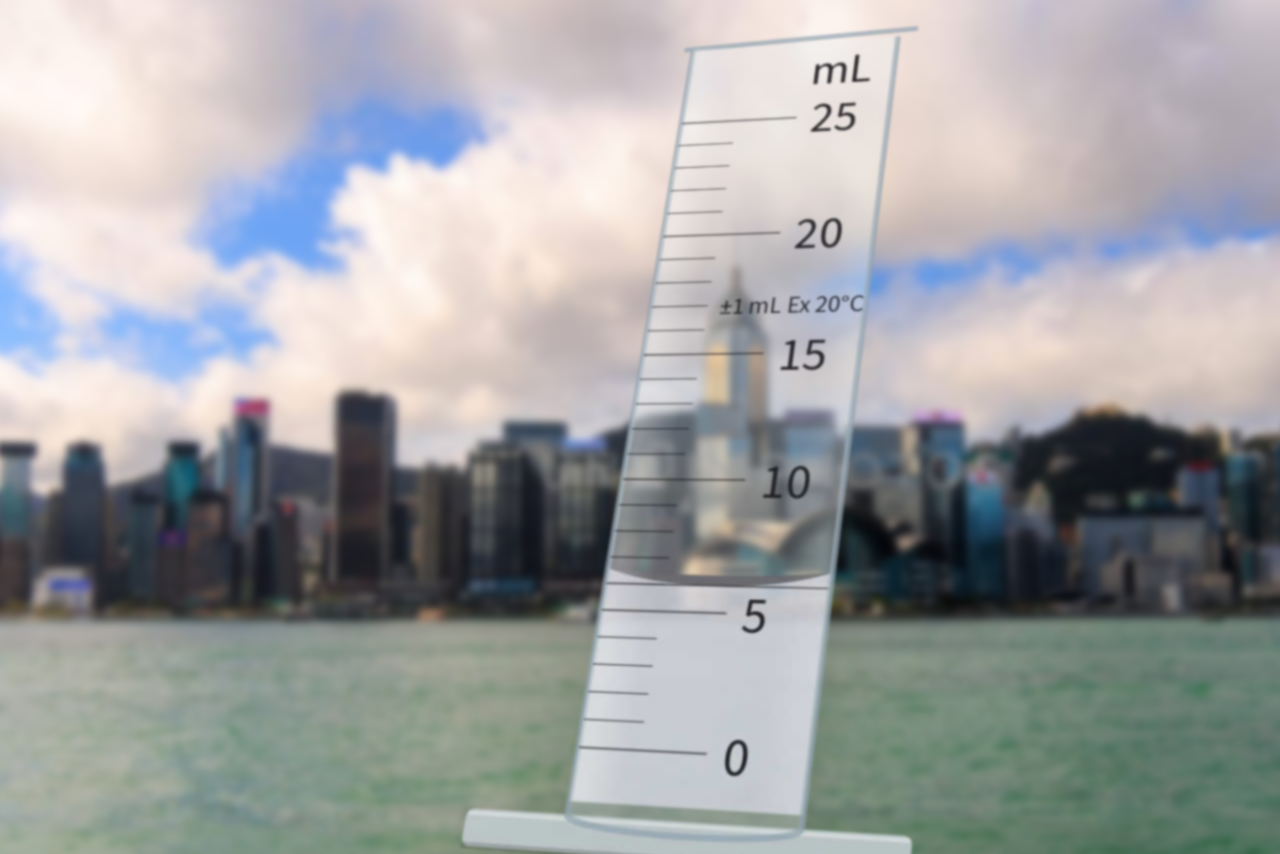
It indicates 6 mL
